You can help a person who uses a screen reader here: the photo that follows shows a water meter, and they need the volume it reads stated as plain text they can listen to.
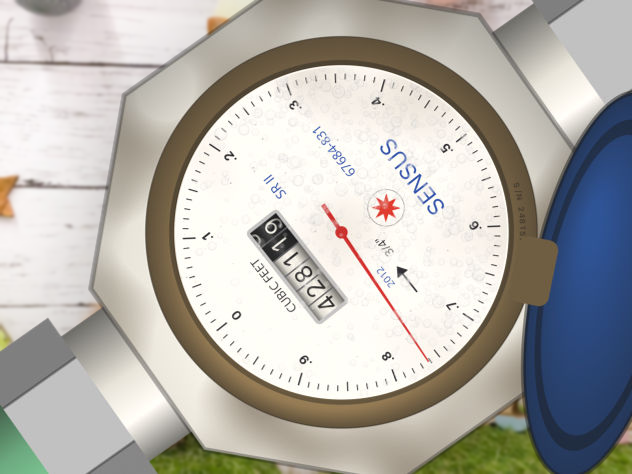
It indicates 428118.76 ft³
